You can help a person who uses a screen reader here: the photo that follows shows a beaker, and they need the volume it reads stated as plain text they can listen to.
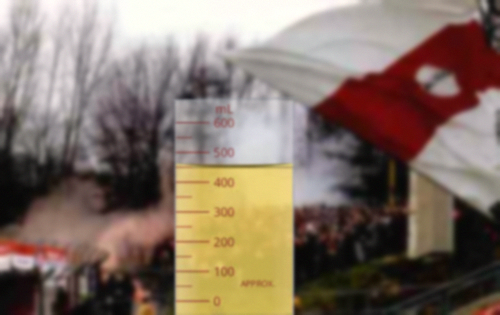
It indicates 450 mL
